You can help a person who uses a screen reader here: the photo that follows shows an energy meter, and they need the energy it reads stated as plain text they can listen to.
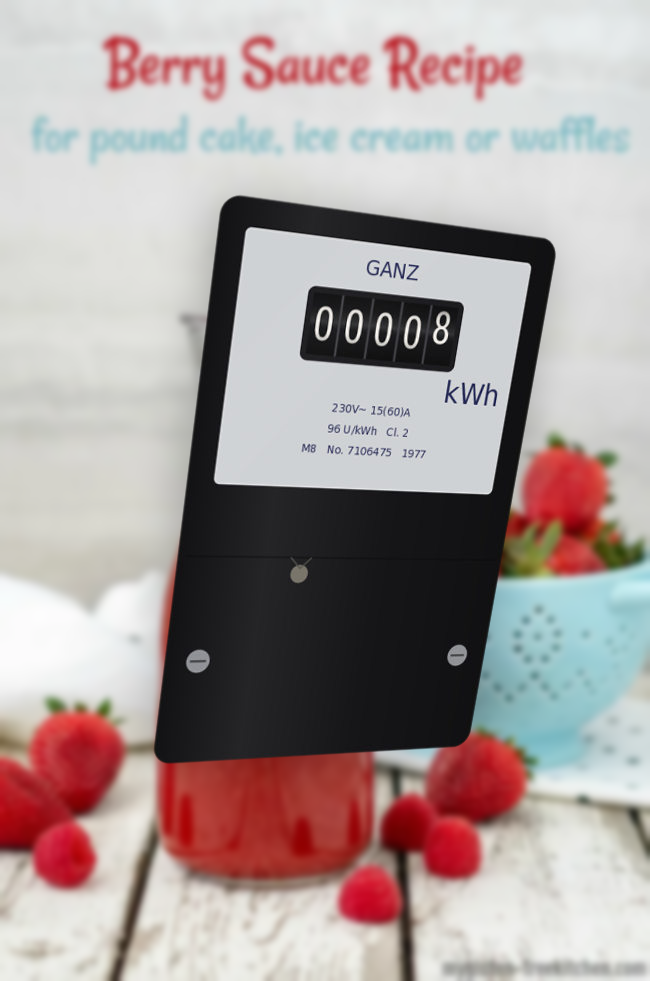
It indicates 8 kWh
